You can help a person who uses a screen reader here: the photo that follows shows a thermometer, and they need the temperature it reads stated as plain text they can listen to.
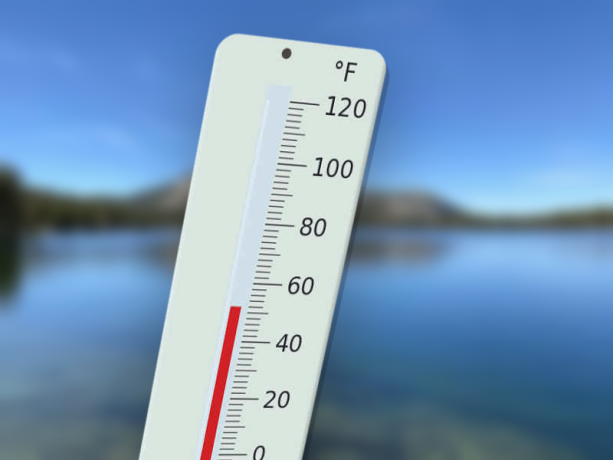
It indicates 52 °F
